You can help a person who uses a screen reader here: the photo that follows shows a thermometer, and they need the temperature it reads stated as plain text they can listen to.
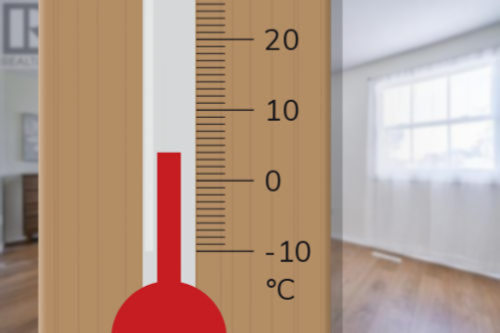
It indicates 4 °C
